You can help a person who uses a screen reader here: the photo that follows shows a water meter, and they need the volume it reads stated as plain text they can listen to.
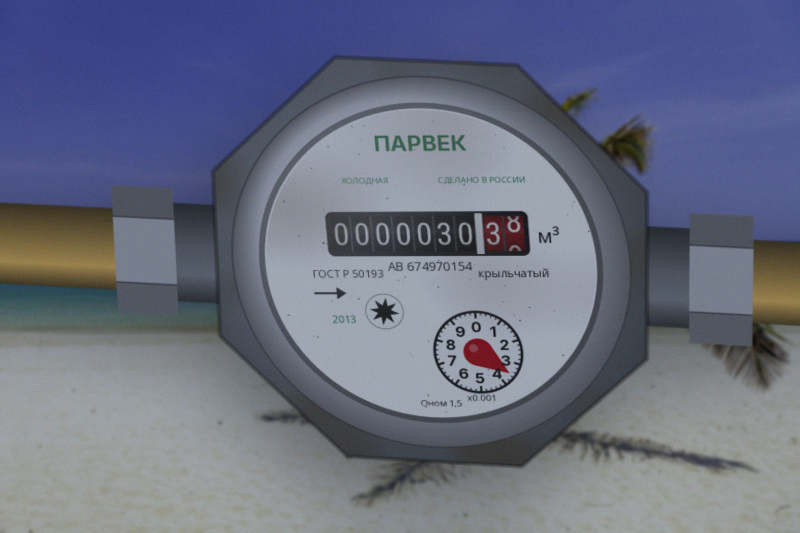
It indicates 30.383 m³
